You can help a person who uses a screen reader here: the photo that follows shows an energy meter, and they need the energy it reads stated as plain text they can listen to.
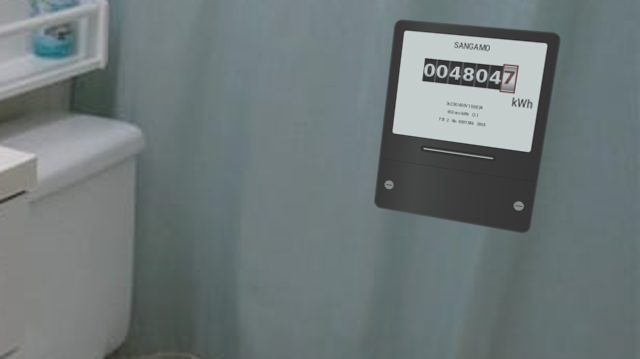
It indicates 4804.7 kWh
